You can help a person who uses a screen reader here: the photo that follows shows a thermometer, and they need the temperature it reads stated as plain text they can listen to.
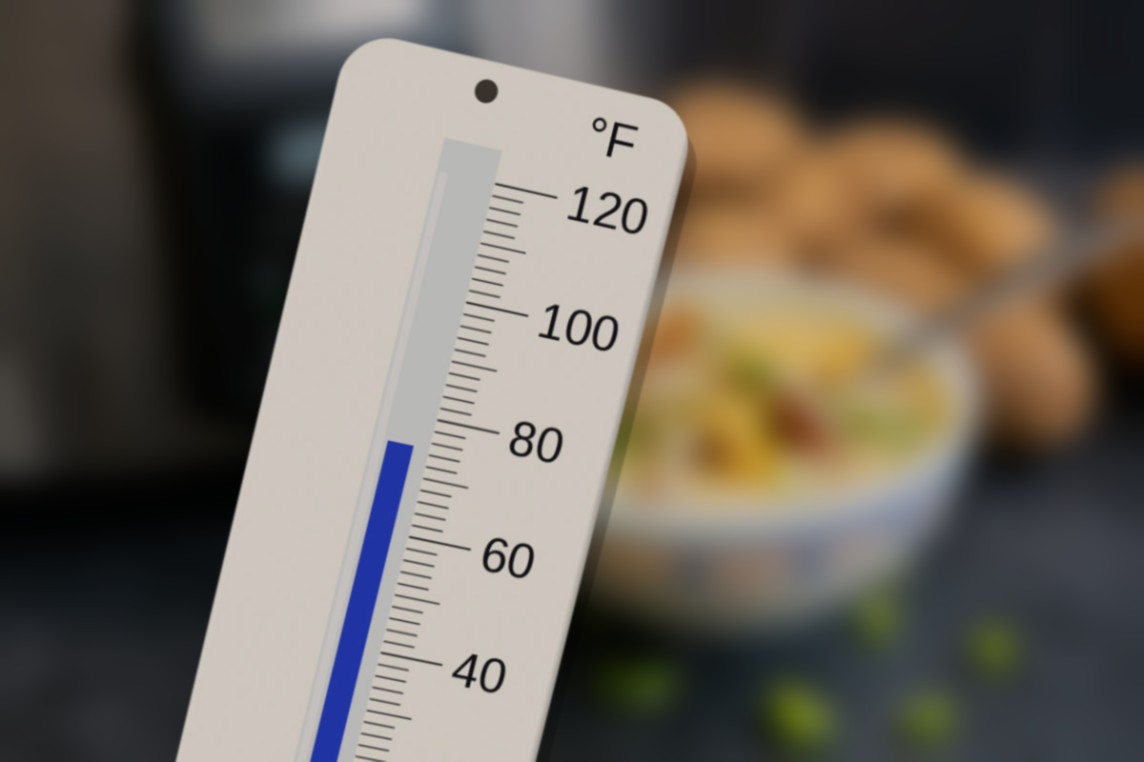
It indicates 75 °F
